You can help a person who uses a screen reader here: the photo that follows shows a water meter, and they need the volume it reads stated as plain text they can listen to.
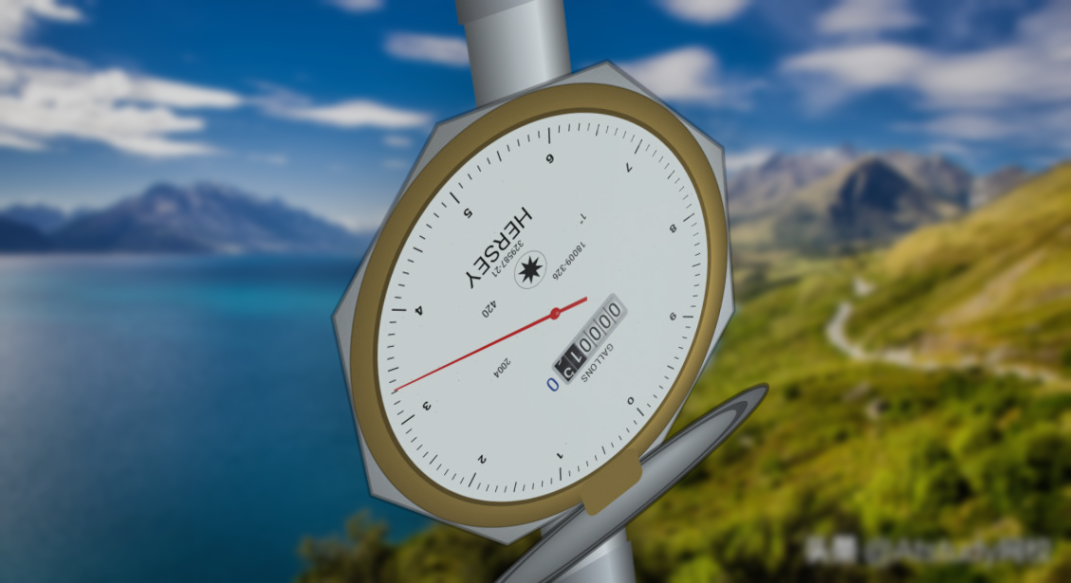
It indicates 153.3 gal
